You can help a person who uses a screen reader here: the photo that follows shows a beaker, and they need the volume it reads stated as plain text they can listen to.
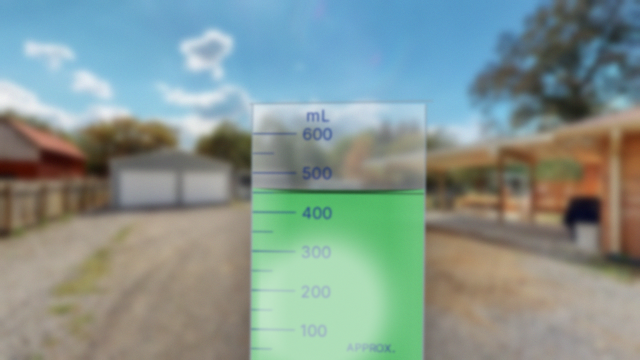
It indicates 450 mL
